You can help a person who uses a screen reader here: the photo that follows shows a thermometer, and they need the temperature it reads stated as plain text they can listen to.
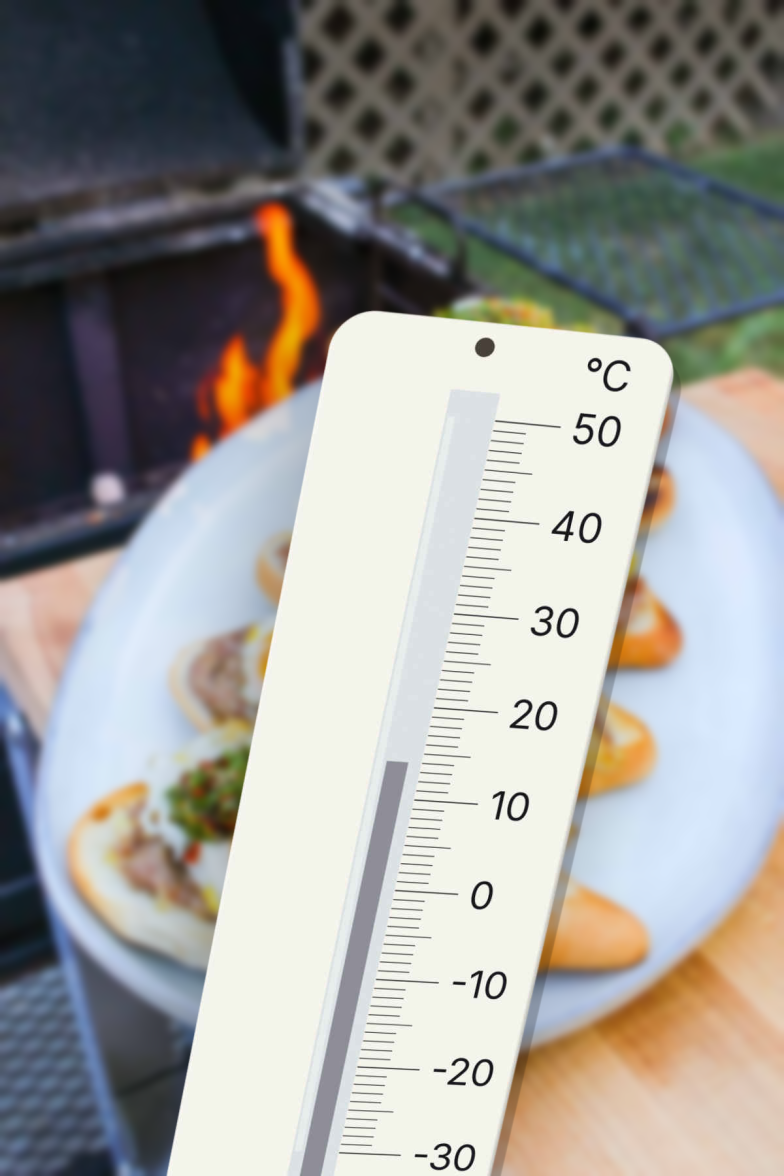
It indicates 14 °C
